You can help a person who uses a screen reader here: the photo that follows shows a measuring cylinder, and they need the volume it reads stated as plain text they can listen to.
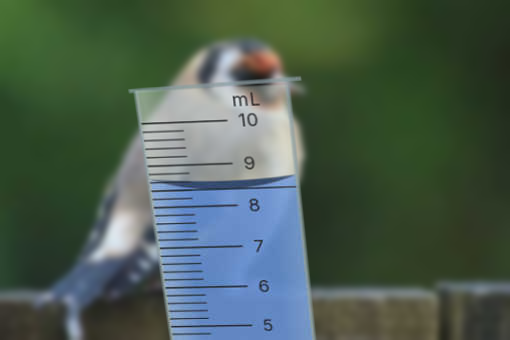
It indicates 8.4 mL
